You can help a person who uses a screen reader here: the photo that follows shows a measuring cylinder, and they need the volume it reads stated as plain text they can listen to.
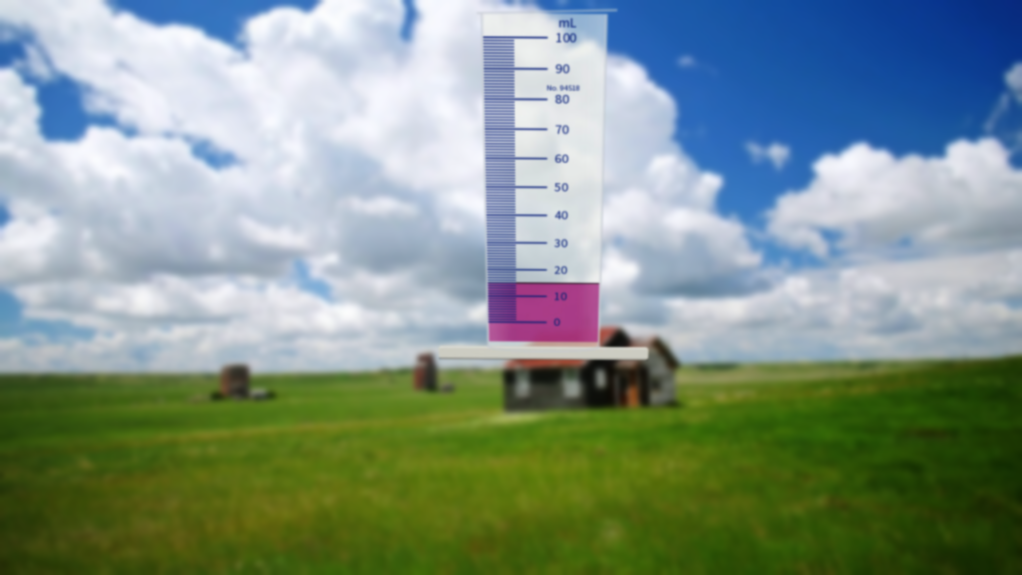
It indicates 15 mL
